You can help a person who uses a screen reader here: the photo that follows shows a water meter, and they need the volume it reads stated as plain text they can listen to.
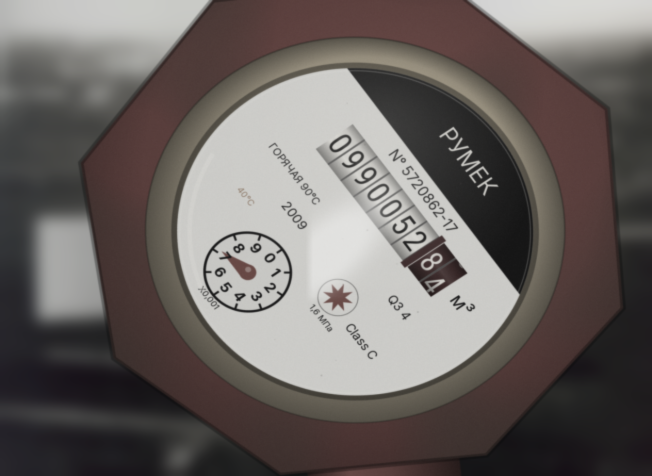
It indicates 990052.837 m³
